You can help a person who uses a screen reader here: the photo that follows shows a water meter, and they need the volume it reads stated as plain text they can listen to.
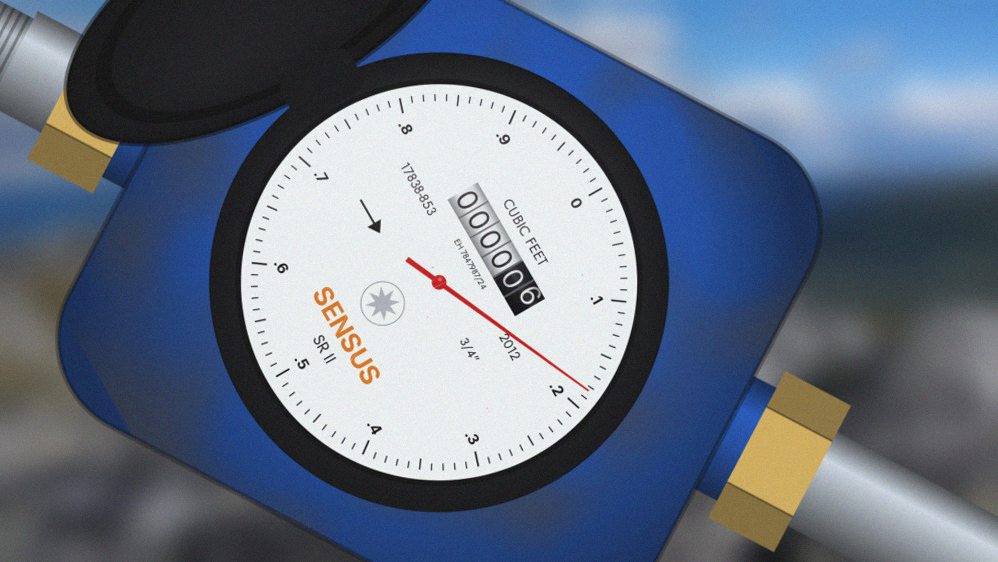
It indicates 6.18 ft³
